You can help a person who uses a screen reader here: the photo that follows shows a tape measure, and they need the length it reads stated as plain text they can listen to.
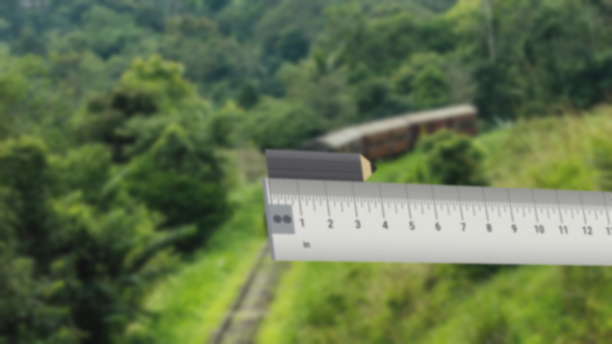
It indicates 4 in
